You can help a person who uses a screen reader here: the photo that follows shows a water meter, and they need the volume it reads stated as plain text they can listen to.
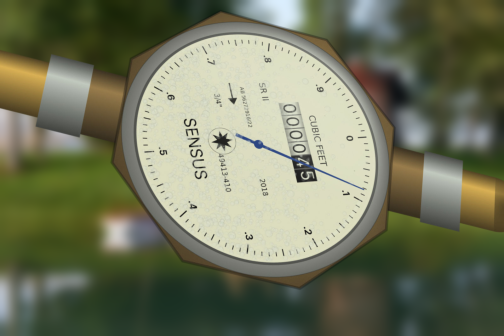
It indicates 45.08 ft³
